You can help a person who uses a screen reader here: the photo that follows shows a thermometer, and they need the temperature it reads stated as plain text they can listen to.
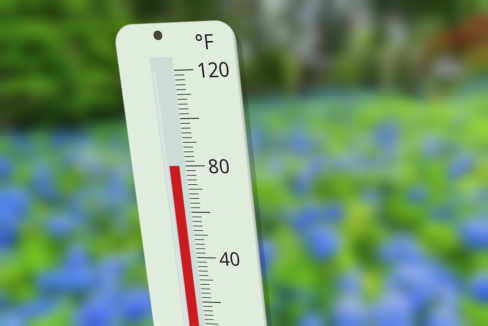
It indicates 80 °F
